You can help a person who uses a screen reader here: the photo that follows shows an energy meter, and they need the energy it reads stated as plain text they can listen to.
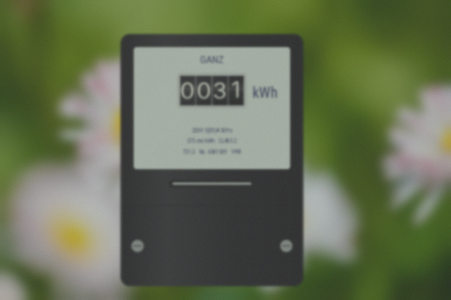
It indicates 31 kWh
